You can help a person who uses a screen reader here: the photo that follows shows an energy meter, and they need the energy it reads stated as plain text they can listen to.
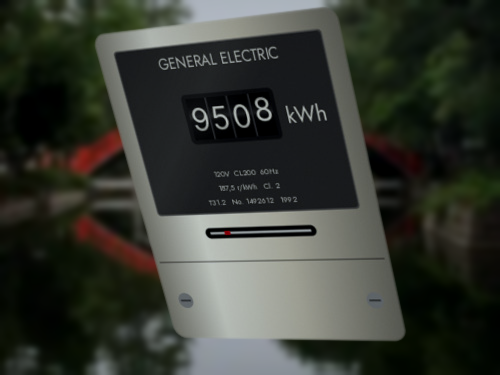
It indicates 9508 kWh
